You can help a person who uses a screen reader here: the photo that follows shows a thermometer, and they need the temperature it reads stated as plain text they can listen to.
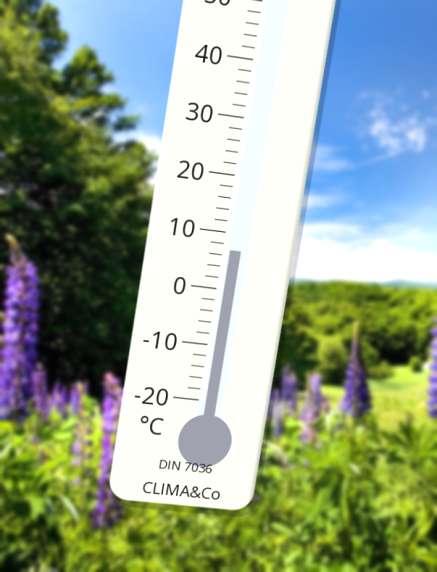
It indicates 7 °C
